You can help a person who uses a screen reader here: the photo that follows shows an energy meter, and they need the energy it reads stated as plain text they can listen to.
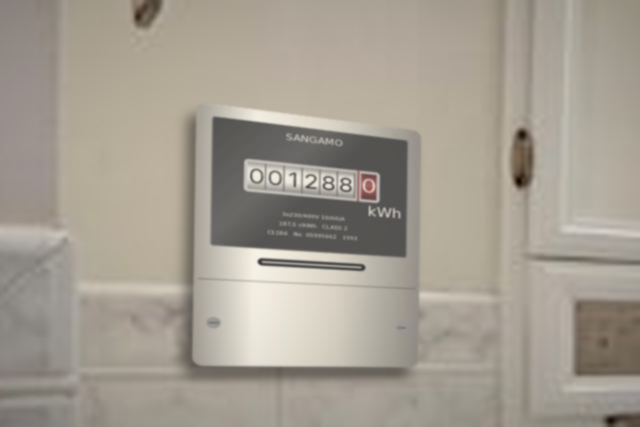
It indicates 1288.0 kWh
